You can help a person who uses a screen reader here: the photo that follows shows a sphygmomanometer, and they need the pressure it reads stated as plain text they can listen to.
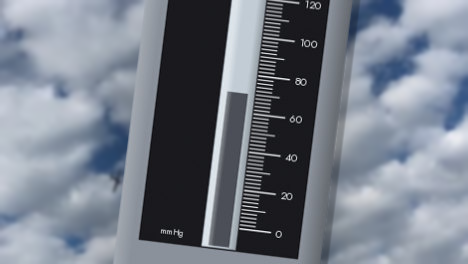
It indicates 70 mmHg
